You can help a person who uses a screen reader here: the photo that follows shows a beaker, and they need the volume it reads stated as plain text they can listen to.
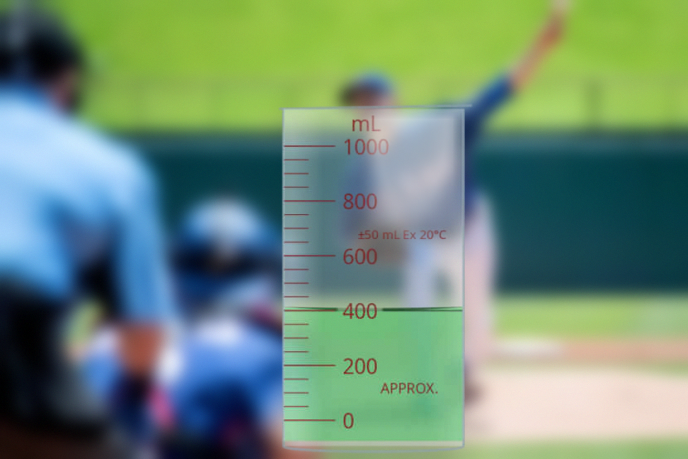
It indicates 400 mL
